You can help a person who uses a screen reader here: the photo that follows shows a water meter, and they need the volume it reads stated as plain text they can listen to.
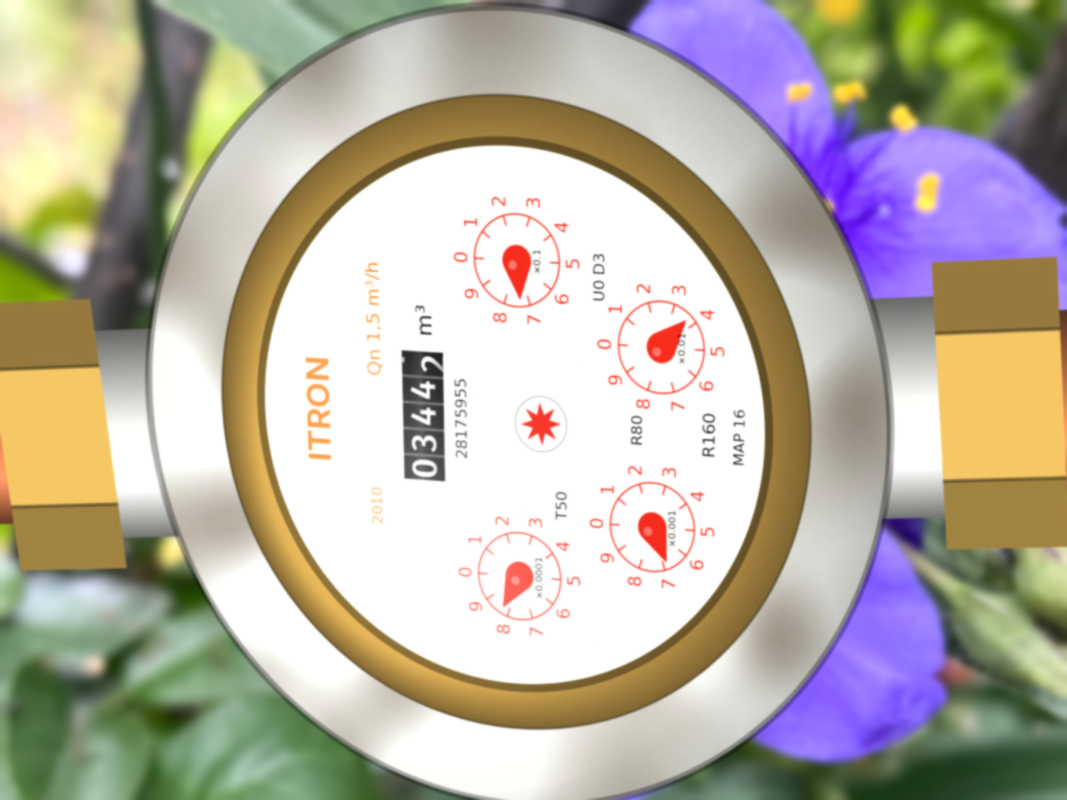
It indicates 3441.7368 m³
